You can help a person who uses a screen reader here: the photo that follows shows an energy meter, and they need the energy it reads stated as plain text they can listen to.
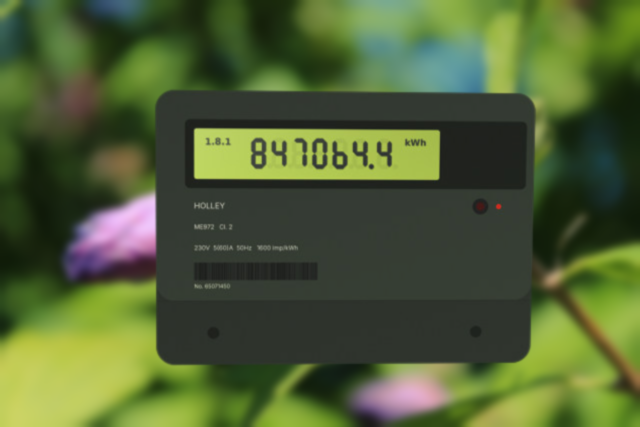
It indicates 847064.4 kWh
